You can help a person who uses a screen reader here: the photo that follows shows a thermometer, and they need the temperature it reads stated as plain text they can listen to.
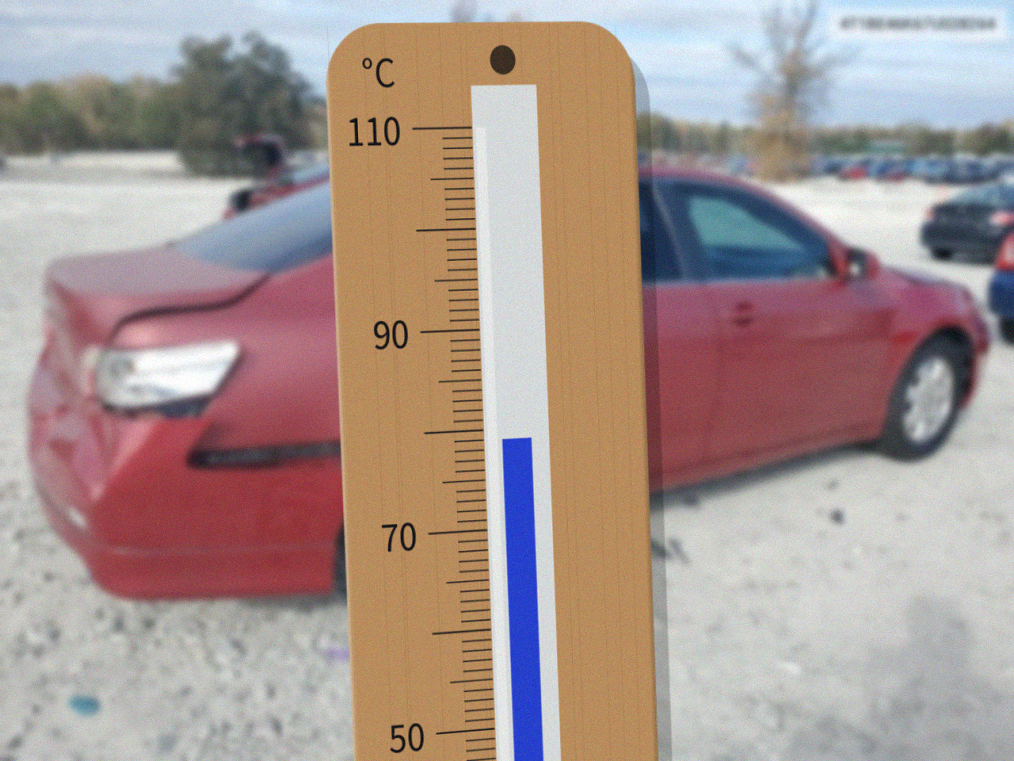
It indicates 79 °C
